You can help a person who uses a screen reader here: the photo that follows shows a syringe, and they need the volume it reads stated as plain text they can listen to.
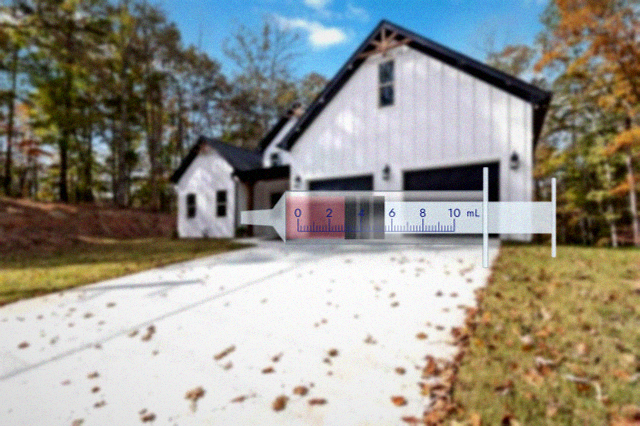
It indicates 3 mL
